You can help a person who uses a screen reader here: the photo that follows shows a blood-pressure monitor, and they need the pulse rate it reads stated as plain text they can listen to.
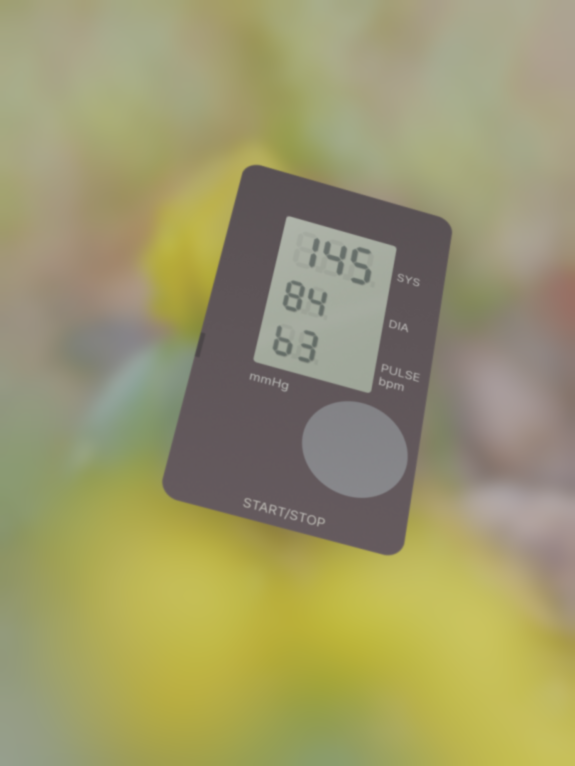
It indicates 63 bpm
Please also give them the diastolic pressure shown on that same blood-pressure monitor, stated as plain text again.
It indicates 84 mmHg
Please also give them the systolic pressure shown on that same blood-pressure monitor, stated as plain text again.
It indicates 145 mmHg
